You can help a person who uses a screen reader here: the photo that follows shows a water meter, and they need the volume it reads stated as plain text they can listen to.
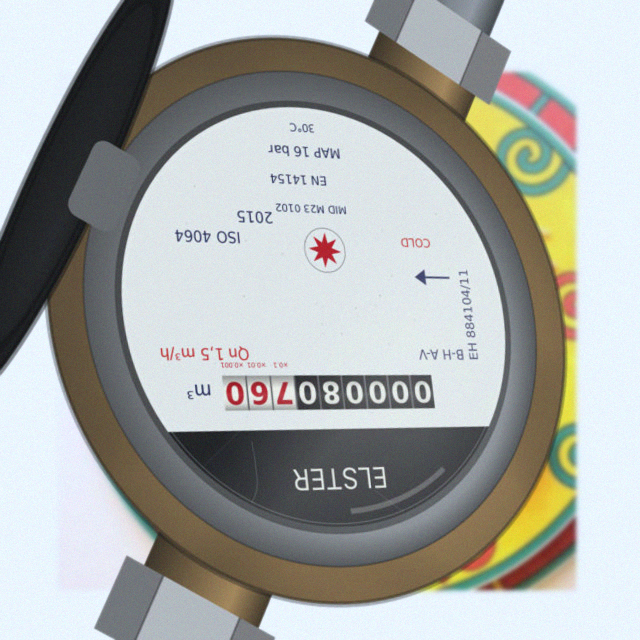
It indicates 80.760 m³
